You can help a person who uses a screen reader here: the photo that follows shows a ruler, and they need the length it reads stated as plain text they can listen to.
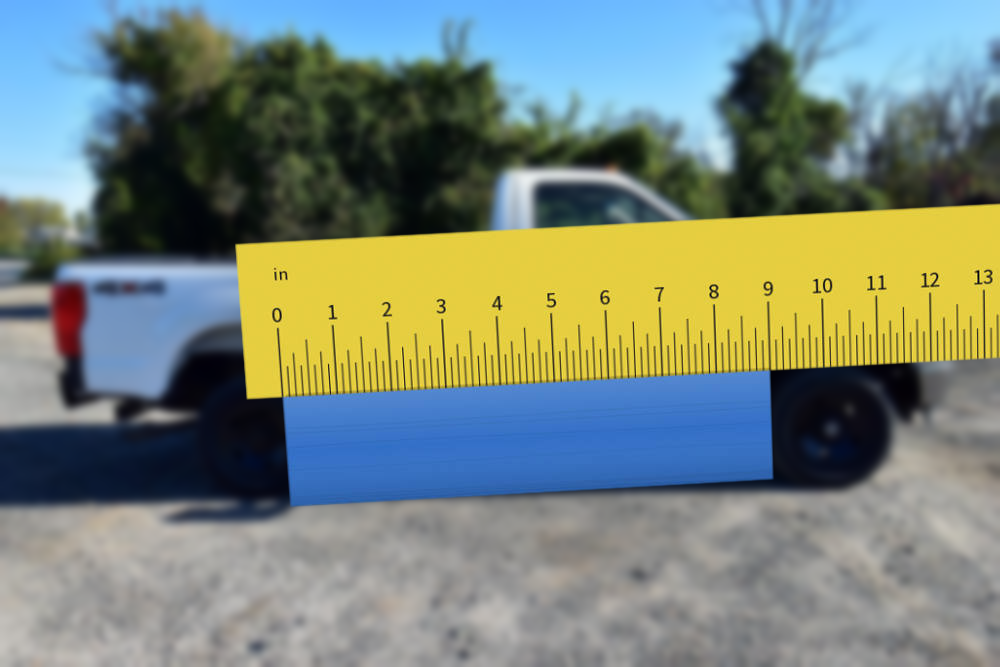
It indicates 9 in
